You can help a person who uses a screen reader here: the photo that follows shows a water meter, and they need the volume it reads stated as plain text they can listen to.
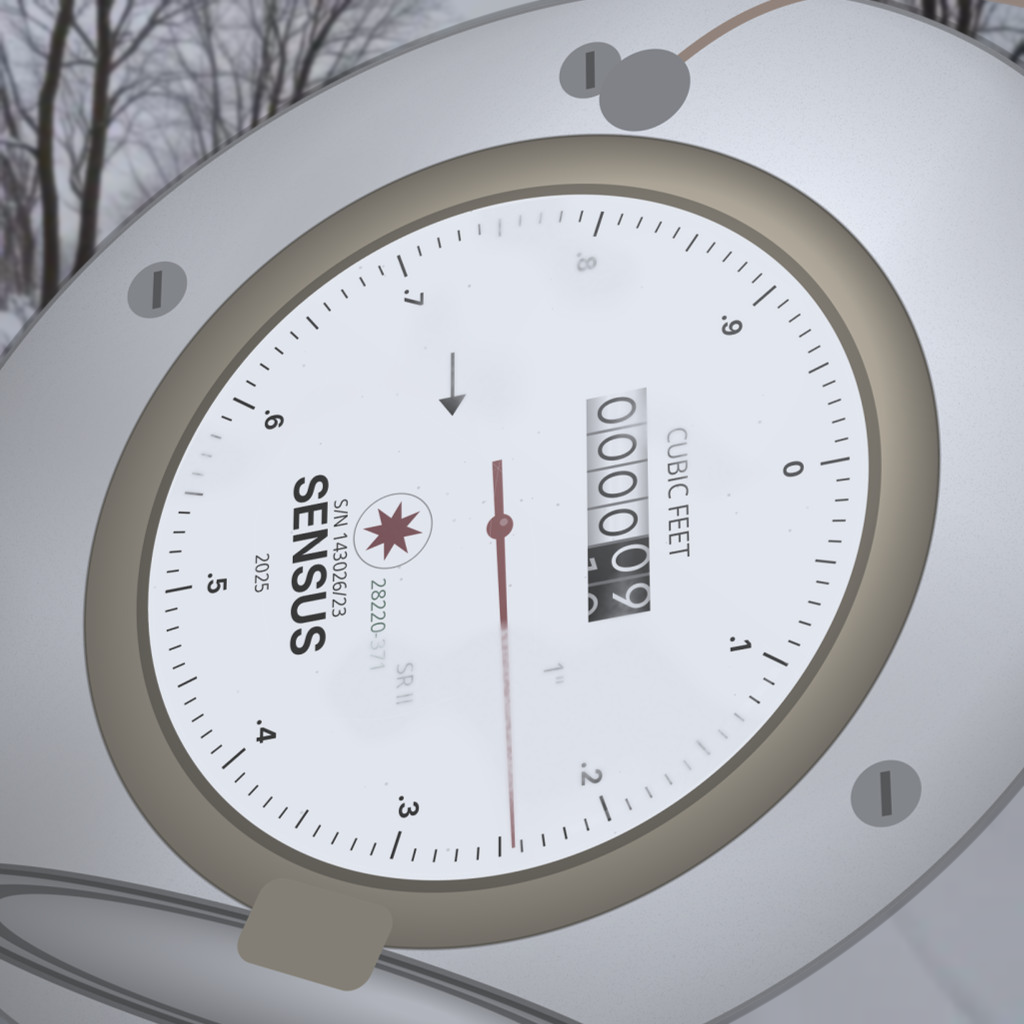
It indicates 9.24 ft³
